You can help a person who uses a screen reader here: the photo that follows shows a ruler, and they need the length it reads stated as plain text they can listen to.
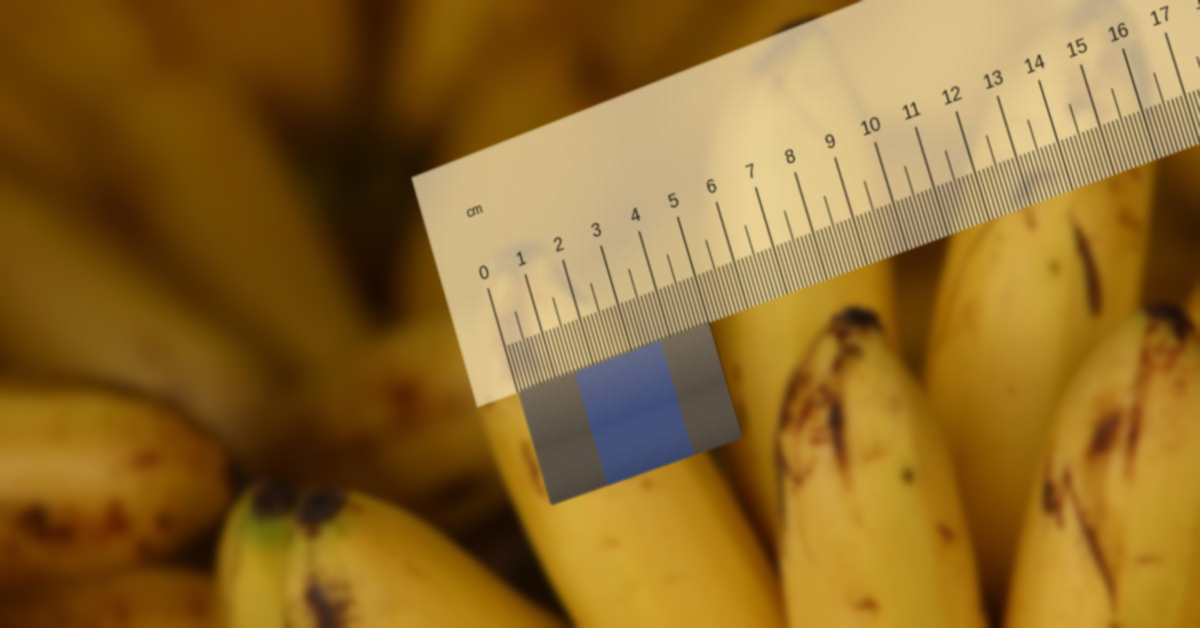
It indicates 5 cm
